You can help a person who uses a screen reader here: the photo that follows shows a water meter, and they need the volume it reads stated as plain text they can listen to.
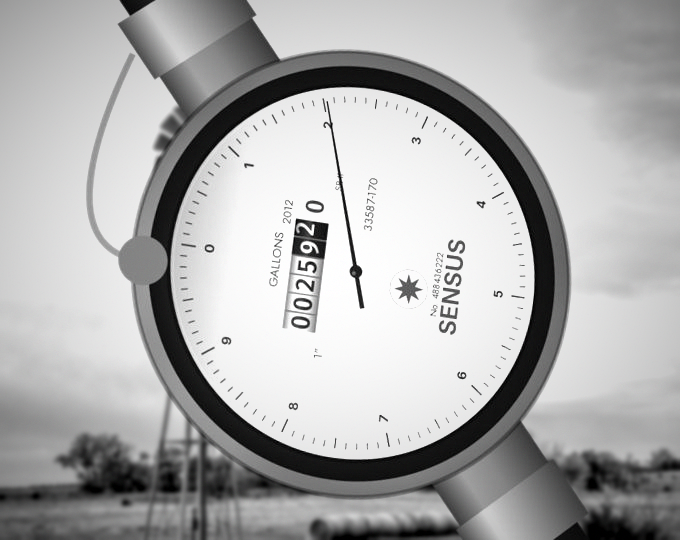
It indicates 25922.0 gal
